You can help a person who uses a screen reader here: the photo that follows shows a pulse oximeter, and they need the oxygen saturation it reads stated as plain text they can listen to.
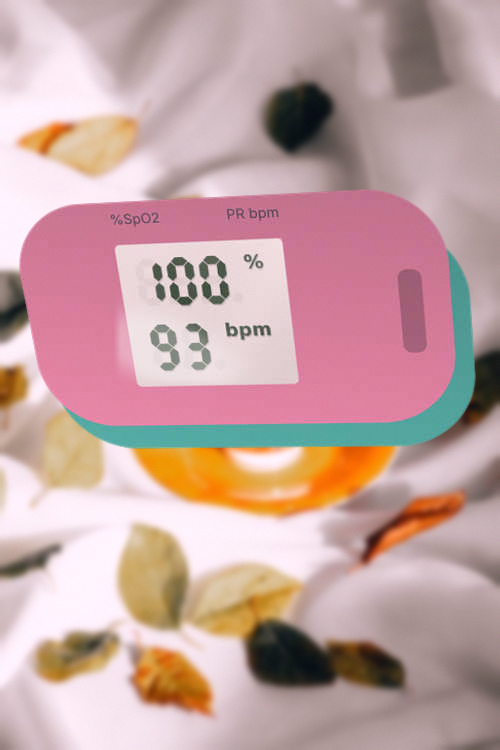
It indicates 100 %
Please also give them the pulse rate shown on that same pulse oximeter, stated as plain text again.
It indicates 93 bpm
